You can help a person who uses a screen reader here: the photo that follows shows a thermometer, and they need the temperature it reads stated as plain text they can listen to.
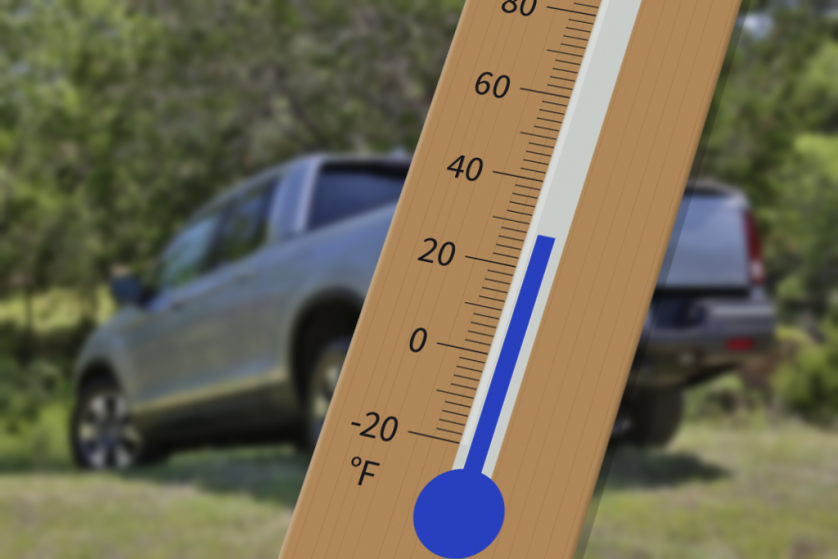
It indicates 28 °F
